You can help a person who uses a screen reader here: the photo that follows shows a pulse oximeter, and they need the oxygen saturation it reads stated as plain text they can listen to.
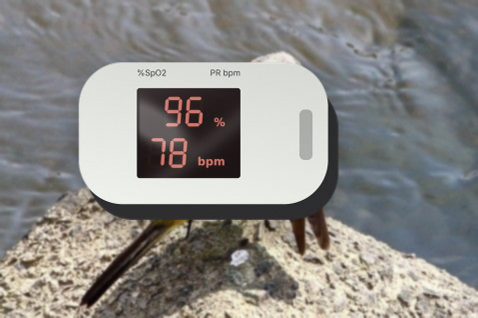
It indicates 96 %
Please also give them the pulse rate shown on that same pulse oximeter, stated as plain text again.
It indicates 78 bpm
